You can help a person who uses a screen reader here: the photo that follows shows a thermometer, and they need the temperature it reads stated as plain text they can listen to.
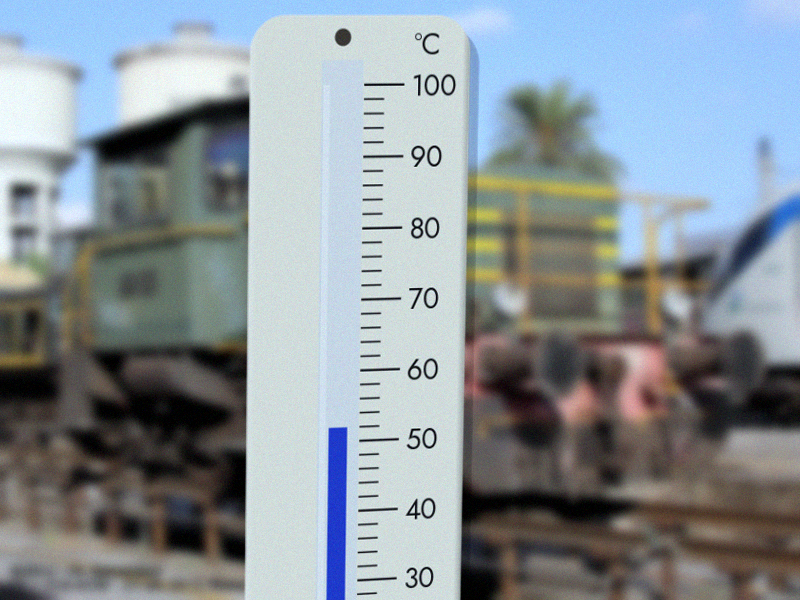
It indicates 52 °C
